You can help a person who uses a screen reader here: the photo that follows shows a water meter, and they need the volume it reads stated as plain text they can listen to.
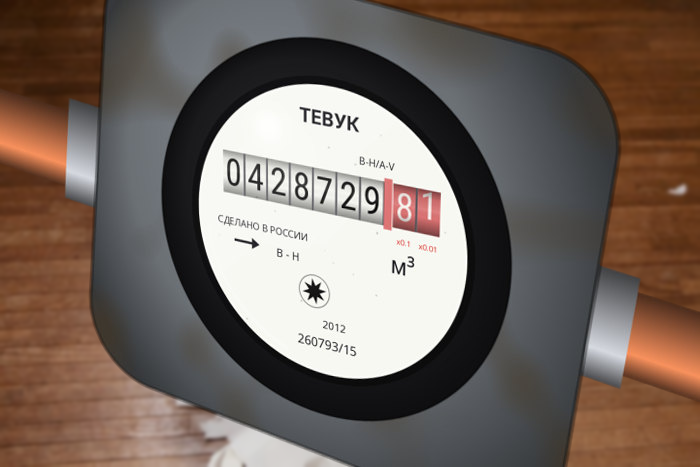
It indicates 428729.81 m³
